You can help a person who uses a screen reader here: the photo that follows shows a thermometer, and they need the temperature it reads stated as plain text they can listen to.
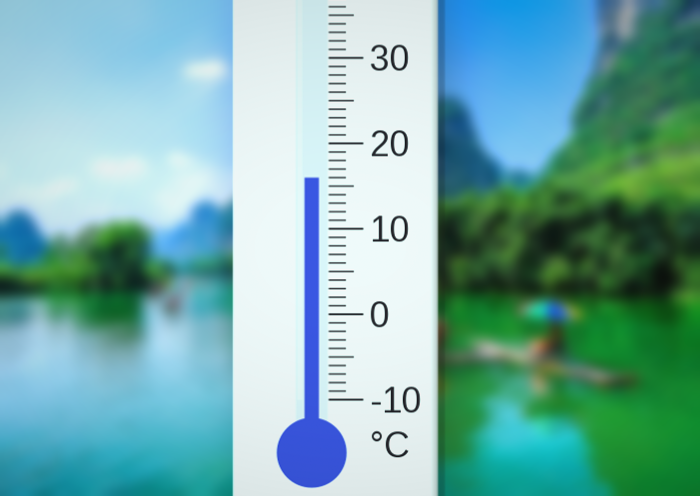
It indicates 16 °C
